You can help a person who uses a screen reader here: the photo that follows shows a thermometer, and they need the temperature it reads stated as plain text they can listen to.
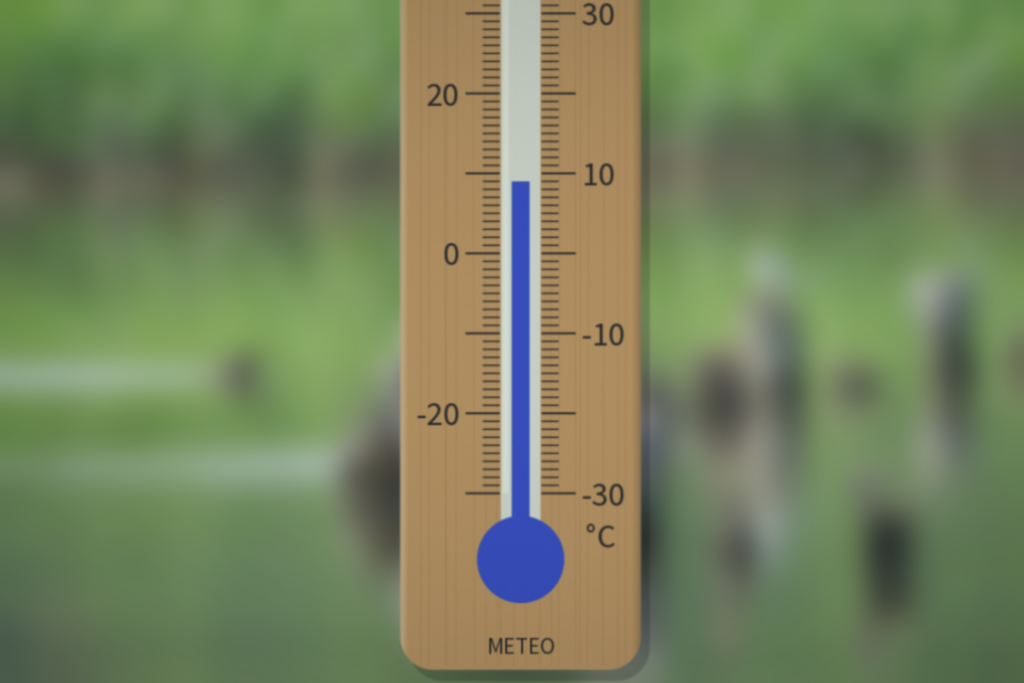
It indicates 9 °C
